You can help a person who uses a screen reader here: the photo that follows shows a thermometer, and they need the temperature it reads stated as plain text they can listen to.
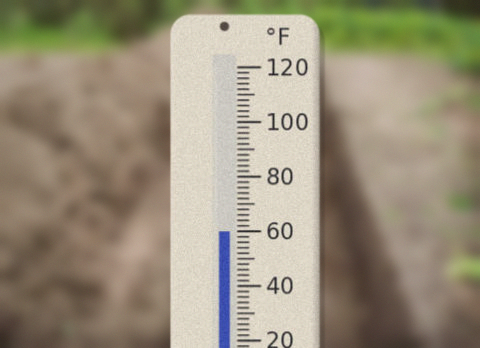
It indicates 60 °F
